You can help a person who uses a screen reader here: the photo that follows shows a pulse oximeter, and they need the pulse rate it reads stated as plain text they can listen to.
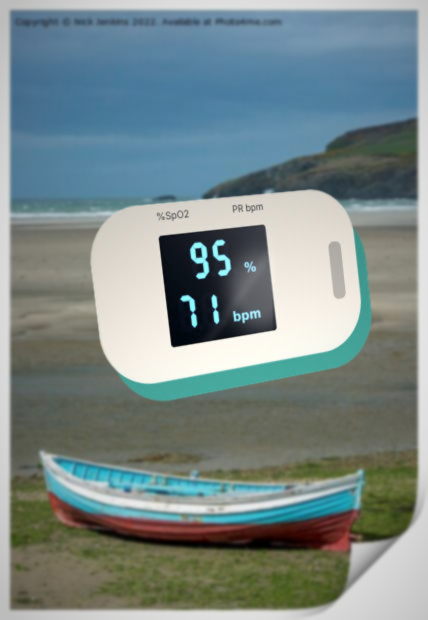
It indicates 71 bpm
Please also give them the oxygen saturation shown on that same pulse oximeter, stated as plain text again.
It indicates 95 %
